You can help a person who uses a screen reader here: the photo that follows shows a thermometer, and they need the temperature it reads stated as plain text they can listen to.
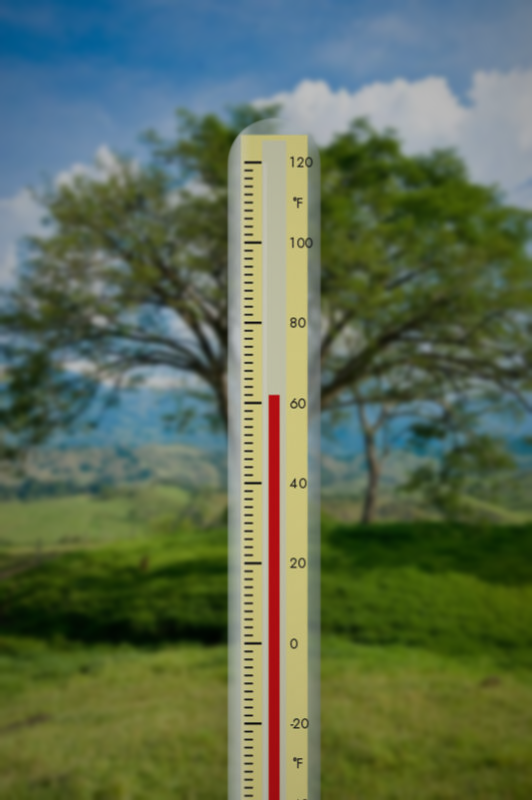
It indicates 62 °F
